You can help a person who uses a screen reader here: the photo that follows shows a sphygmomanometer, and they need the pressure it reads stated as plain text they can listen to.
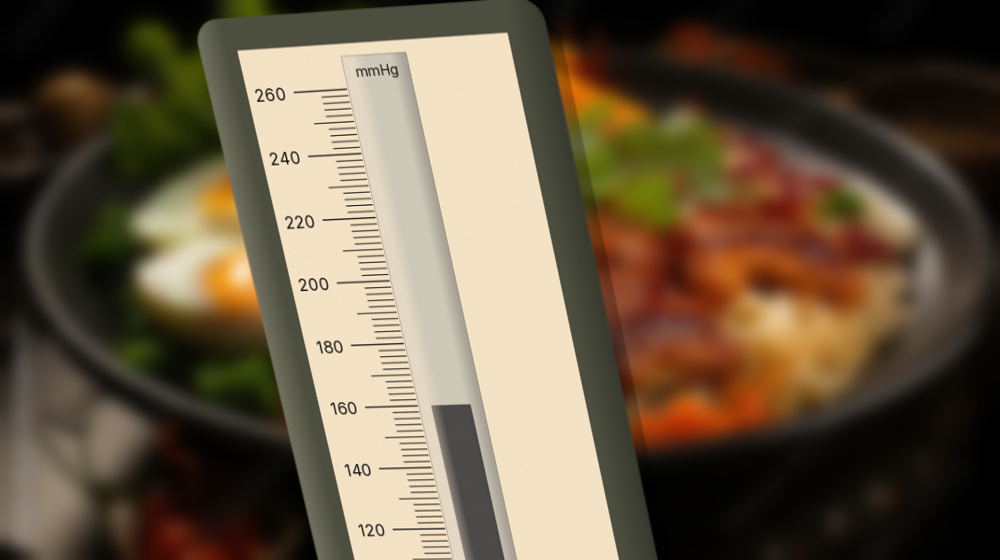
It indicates 160 mmHg
